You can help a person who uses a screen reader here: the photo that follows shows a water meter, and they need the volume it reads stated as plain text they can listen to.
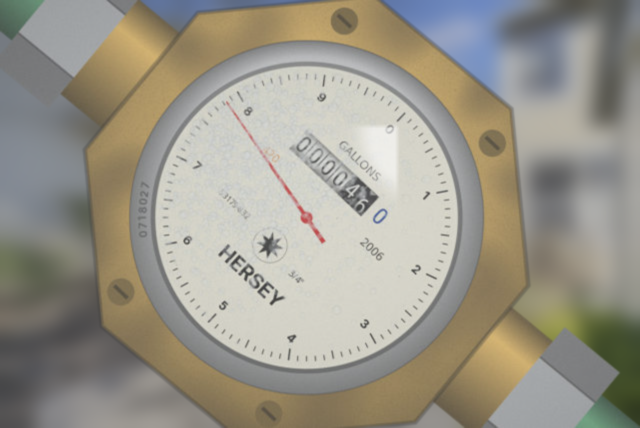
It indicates 457.8 gal
